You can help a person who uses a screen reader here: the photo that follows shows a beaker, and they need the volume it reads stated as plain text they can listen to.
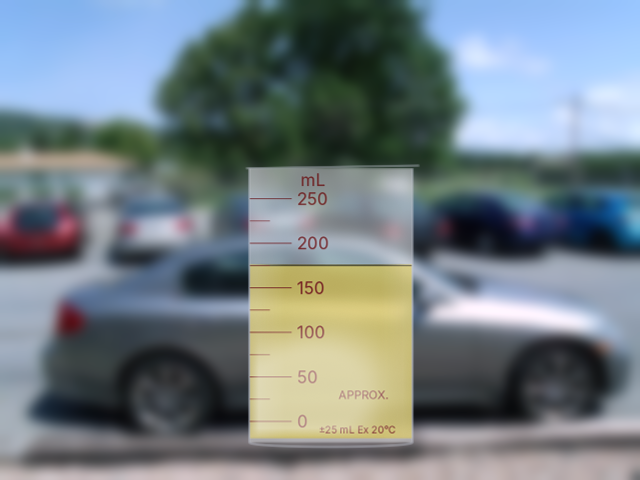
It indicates 175 mL
